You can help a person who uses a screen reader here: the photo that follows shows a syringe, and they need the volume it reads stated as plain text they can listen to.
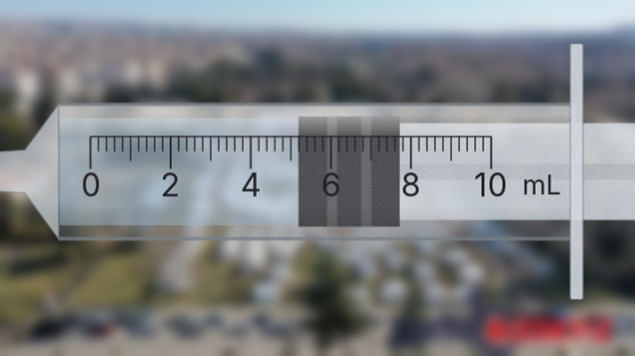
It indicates 5.2 mL
